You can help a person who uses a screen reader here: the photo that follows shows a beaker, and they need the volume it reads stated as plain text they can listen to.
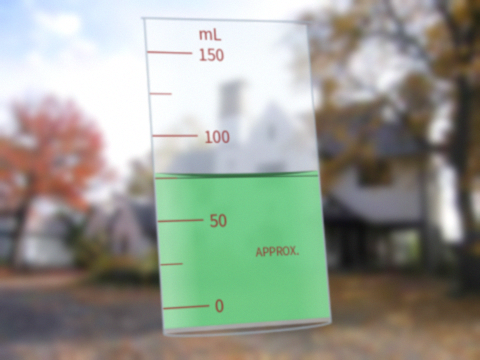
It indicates 75 mL
